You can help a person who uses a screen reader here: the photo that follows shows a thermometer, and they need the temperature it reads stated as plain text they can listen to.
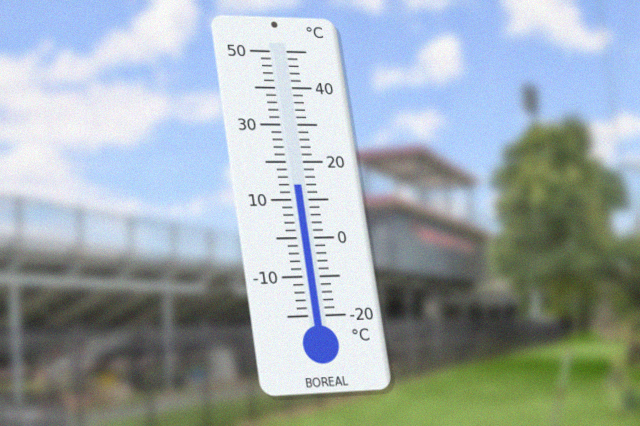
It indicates 14 °C
